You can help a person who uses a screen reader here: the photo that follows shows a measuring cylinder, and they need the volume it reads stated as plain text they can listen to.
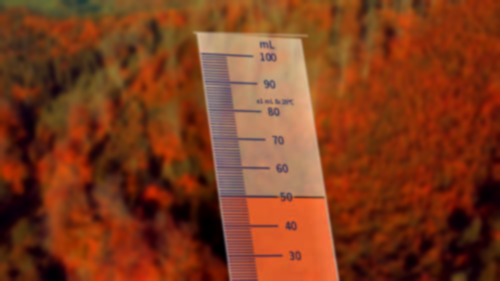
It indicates 50 mL
